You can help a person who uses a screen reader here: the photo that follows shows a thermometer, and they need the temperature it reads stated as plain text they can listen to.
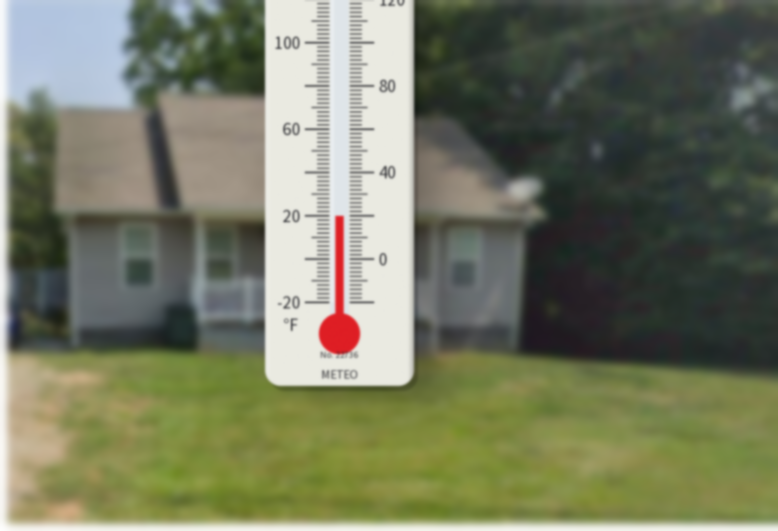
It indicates 20 °F
